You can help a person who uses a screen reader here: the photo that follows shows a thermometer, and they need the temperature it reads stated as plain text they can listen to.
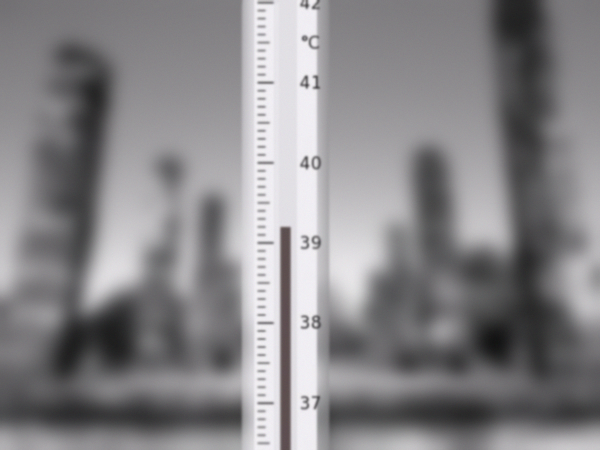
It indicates 39.2 °C
